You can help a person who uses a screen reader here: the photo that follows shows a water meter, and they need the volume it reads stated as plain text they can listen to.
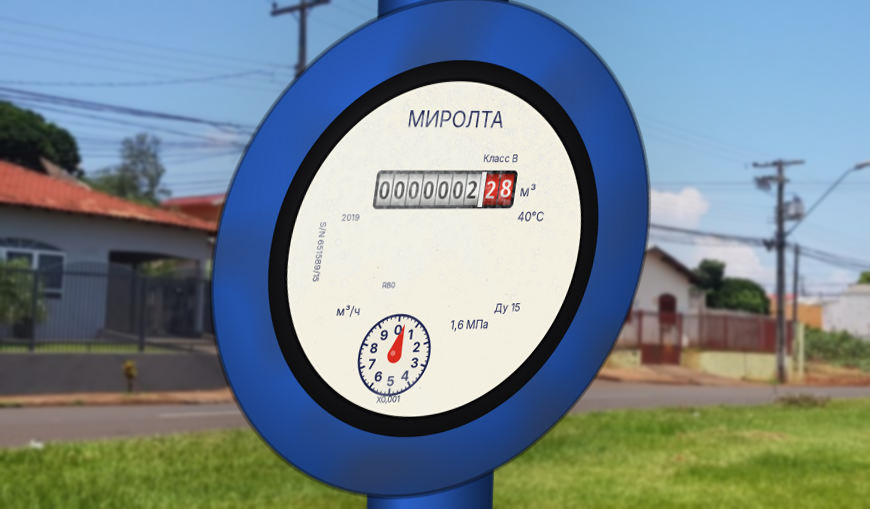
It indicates 2.280 m³
